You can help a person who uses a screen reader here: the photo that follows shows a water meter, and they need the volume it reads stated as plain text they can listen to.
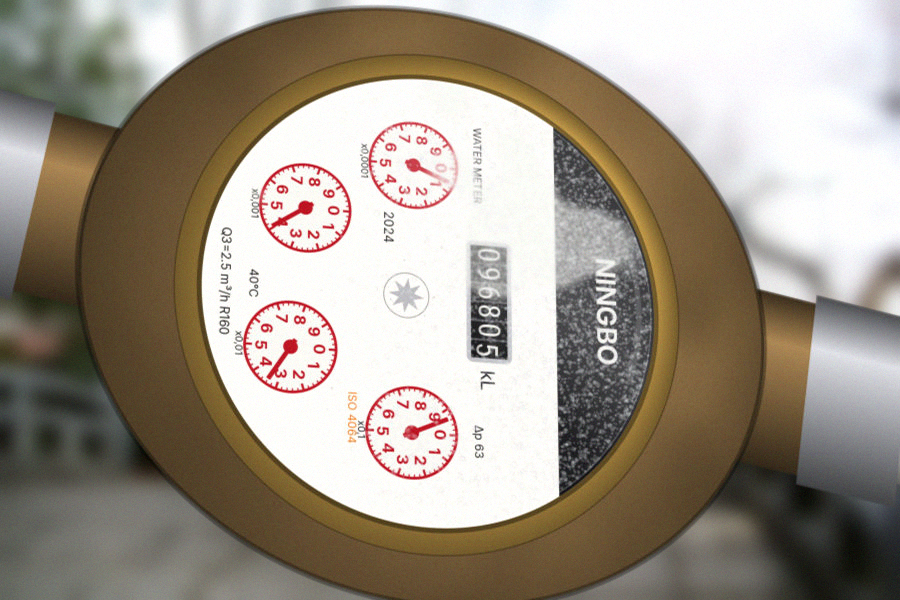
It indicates 96804.9340 kL
